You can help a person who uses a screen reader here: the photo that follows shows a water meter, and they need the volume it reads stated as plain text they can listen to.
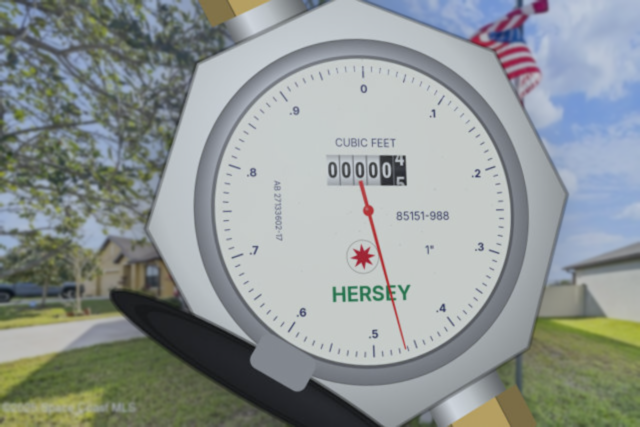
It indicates 4.46 ft³
